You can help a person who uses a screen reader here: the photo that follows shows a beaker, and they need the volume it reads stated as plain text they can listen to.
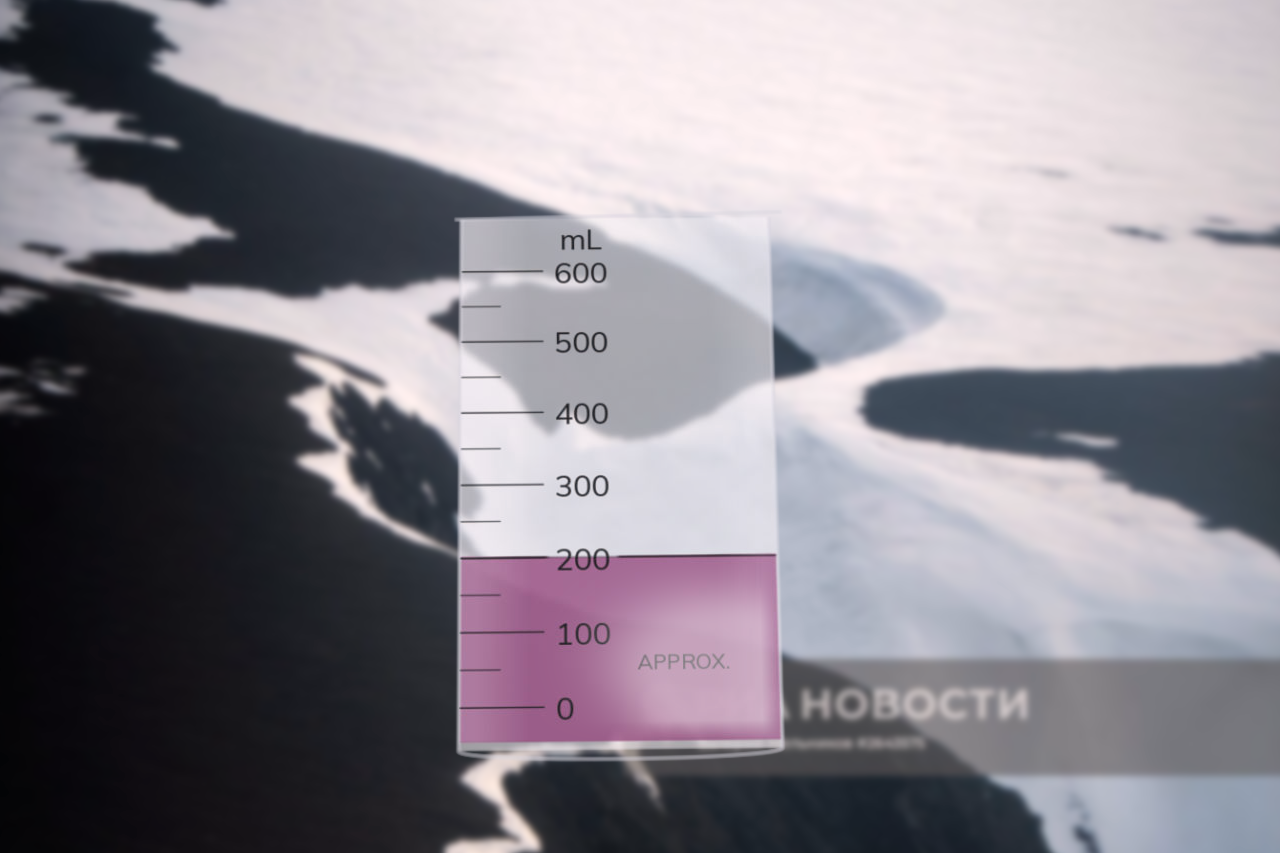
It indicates 200 mL
